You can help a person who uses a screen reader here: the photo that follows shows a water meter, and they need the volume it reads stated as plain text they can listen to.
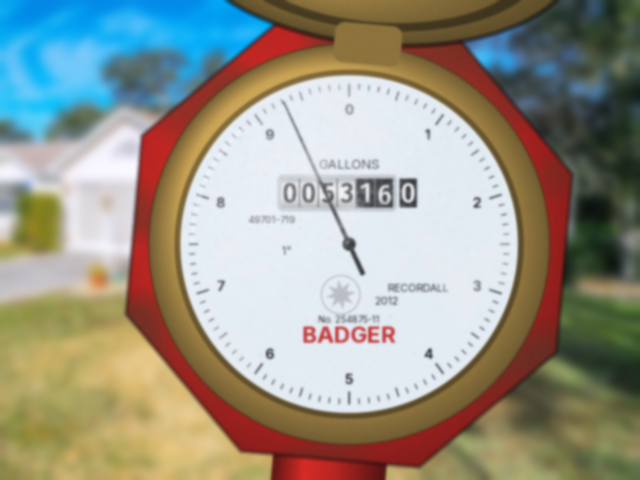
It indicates 53159.3 gal
